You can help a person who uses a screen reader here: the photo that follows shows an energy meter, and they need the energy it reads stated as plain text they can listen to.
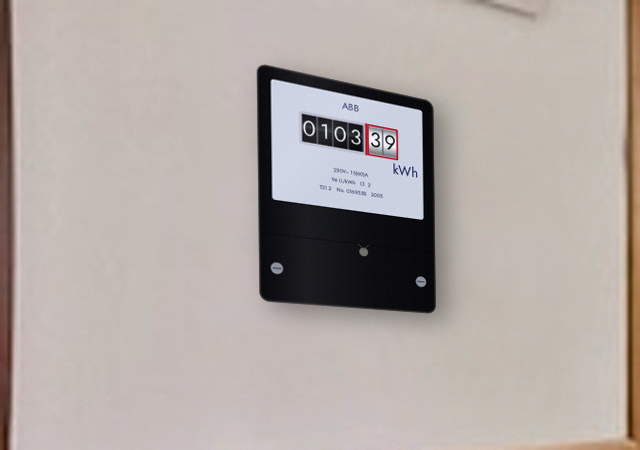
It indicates 103.39 kWh
